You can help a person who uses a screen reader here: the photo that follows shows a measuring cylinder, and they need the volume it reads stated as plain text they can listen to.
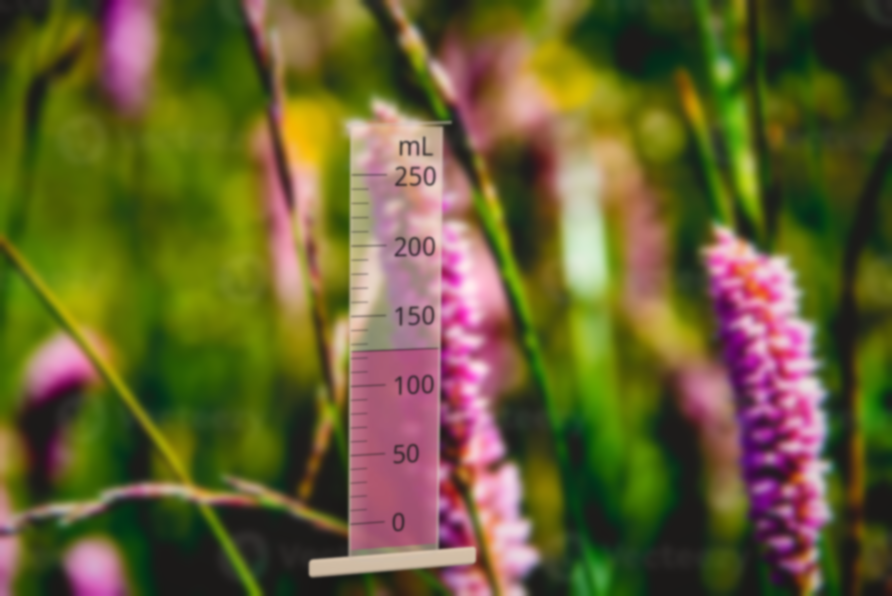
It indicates 125 mL
